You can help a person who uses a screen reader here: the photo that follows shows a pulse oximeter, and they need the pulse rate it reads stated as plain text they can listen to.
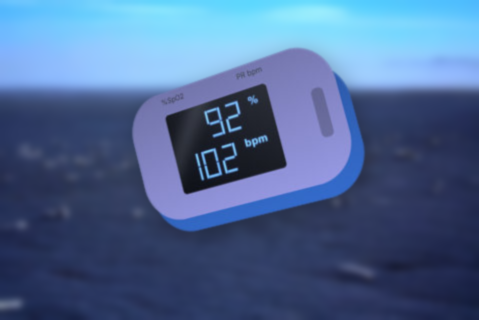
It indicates 102 bpm
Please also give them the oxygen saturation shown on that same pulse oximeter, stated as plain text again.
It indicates 92 %
